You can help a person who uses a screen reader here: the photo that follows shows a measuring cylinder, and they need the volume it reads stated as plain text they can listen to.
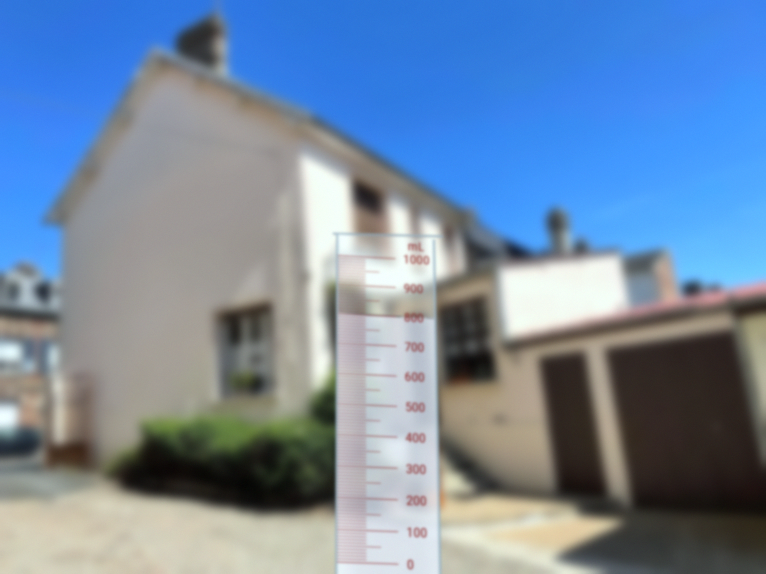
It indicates 800 mL
